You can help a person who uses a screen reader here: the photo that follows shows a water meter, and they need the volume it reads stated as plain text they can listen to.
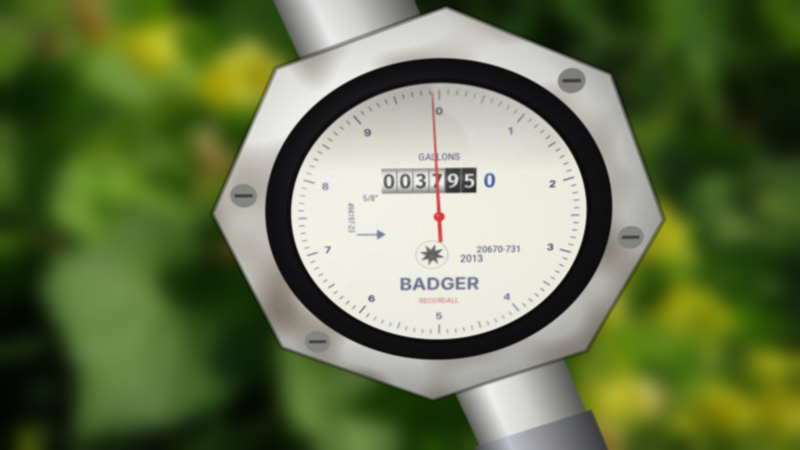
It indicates 37949.9 gal
